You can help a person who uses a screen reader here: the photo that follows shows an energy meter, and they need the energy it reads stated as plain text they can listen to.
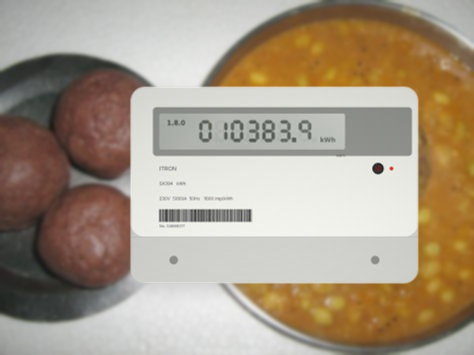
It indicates 10383.9 kWh
